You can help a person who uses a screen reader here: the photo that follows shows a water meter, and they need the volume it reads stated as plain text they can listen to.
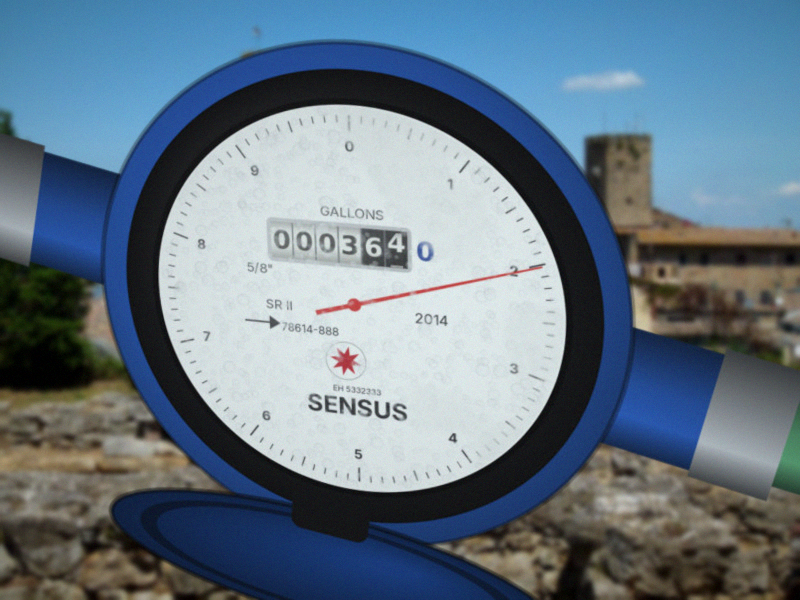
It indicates 3642.0 gal
